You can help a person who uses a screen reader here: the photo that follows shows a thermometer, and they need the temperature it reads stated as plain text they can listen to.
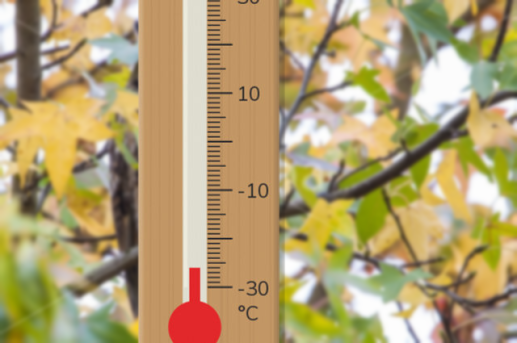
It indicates -26 °C
